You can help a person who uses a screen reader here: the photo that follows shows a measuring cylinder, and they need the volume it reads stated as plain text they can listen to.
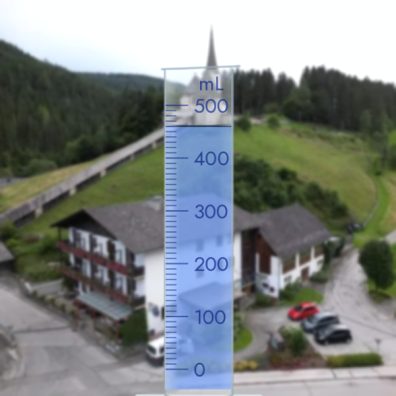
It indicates 460 mL
